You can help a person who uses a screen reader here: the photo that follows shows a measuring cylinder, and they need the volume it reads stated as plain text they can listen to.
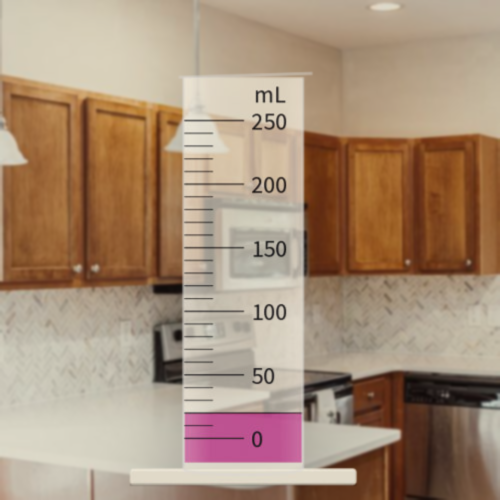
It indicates 20 mL
